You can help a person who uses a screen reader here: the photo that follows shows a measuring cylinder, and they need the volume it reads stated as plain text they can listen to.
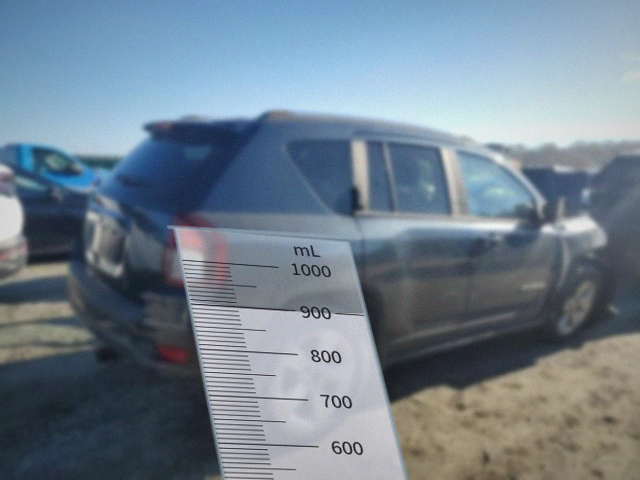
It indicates 900 mL
